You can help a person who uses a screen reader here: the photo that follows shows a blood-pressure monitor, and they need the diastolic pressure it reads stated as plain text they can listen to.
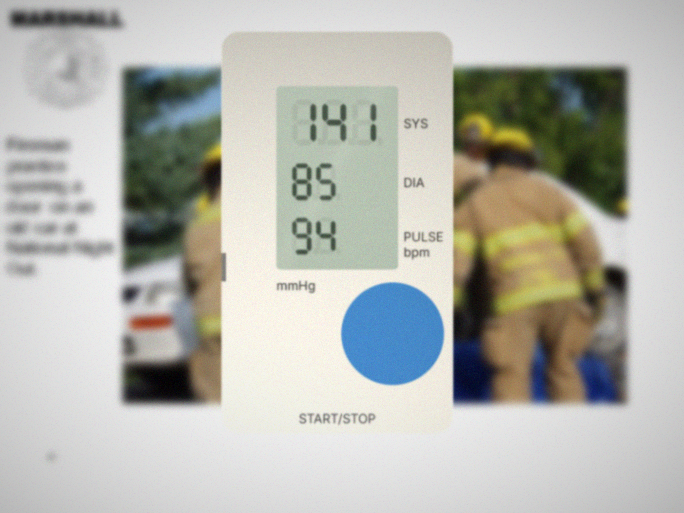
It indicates 85 mmHg
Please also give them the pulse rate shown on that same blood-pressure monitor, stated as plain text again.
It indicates 94 bpm
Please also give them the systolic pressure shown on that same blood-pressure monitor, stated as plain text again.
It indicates 141 mmHg
